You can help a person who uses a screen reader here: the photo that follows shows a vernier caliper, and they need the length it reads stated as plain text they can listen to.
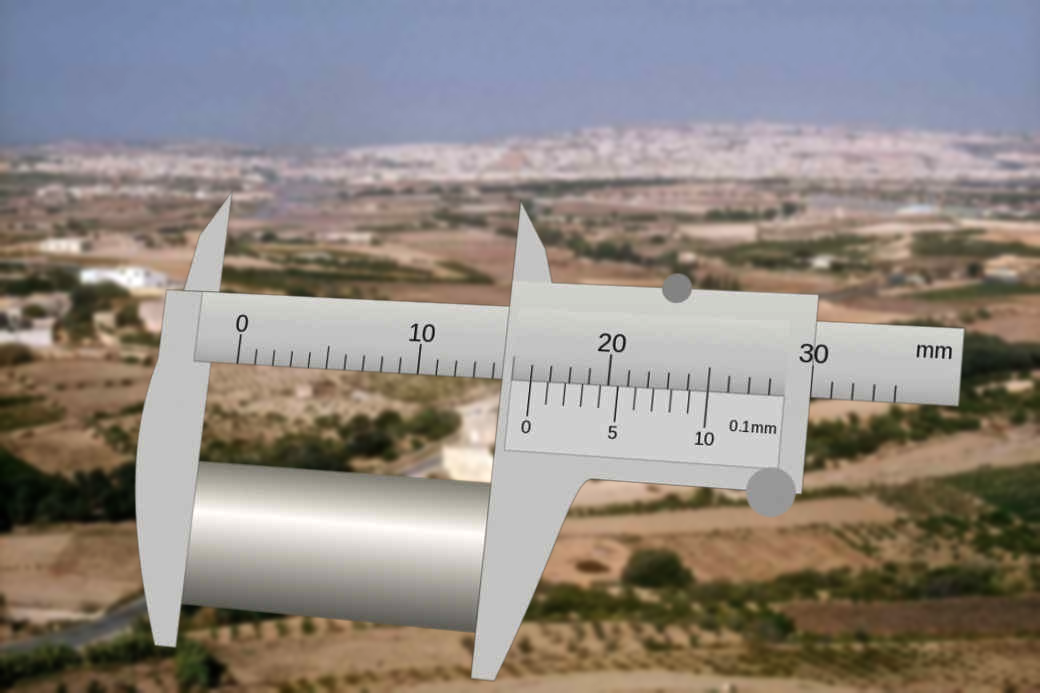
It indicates 16.0 mm
